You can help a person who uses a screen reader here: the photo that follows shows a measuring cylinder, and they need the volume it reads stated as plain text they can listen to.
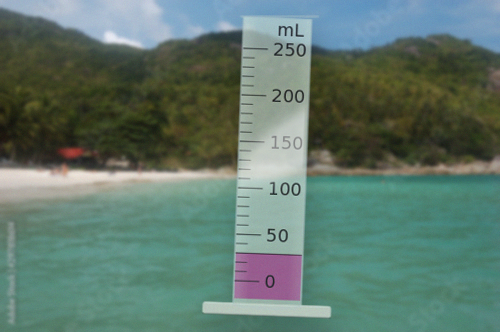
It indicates 30 mL
